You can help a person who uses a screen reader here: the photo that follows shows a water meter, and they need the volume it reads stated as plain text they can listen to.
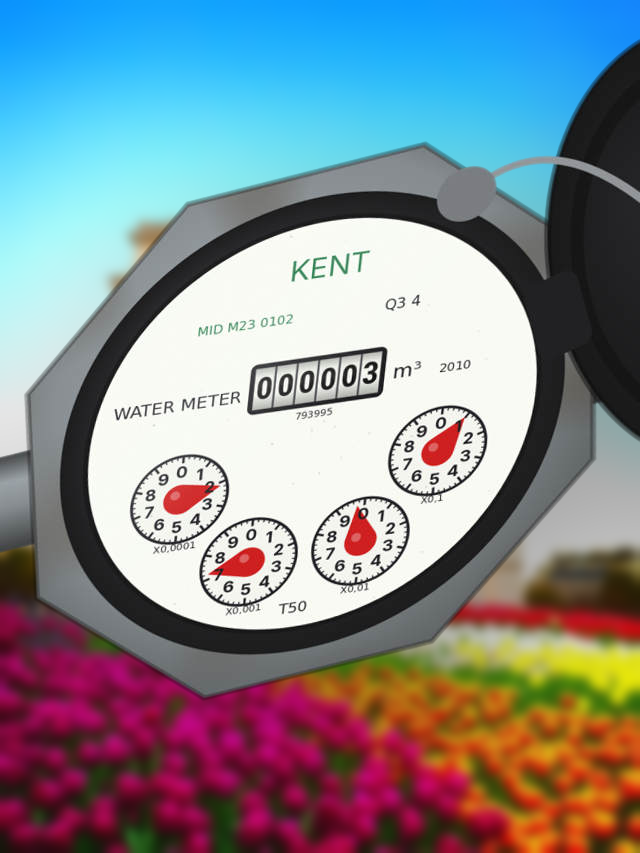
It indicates 3.0972 m³
